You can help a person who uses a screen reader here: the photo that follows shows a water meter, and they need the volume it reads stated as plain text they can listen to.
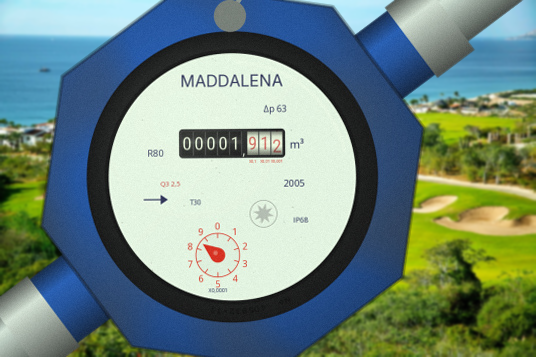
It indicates 1.9118 m³
